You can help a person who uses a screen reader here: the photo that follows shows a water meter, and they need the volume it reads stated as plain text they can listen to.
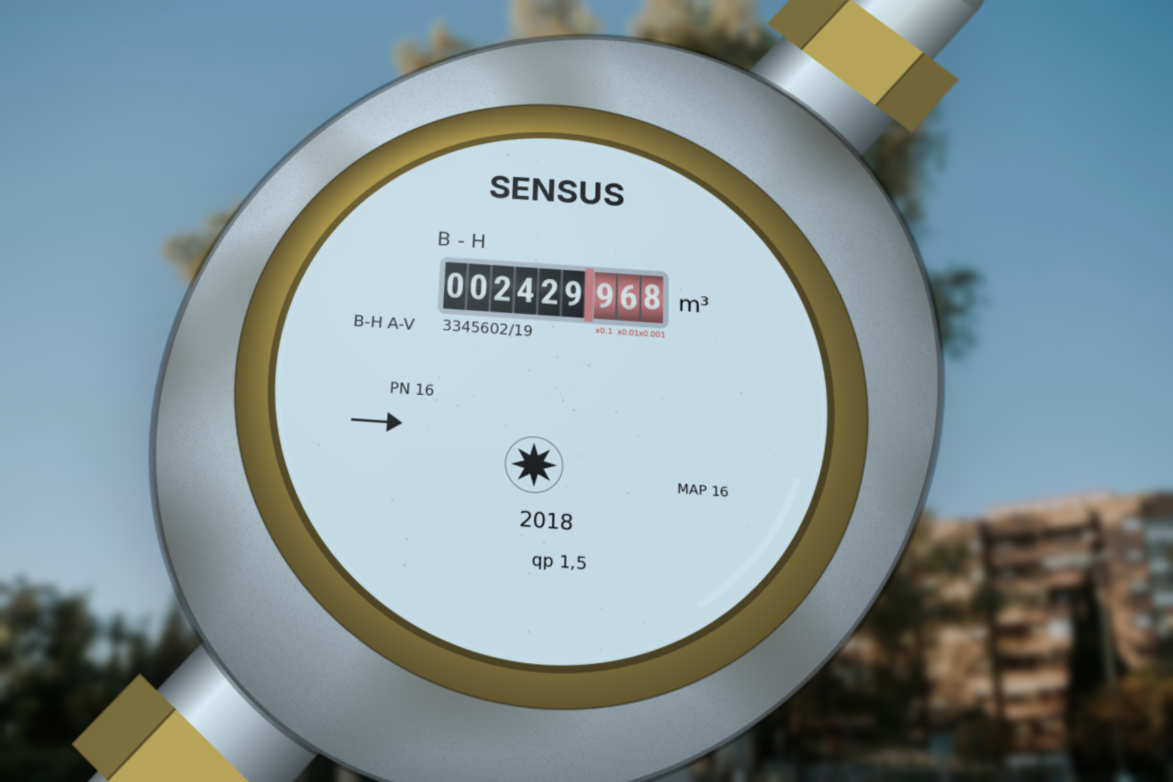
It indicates 2429.968 m³
